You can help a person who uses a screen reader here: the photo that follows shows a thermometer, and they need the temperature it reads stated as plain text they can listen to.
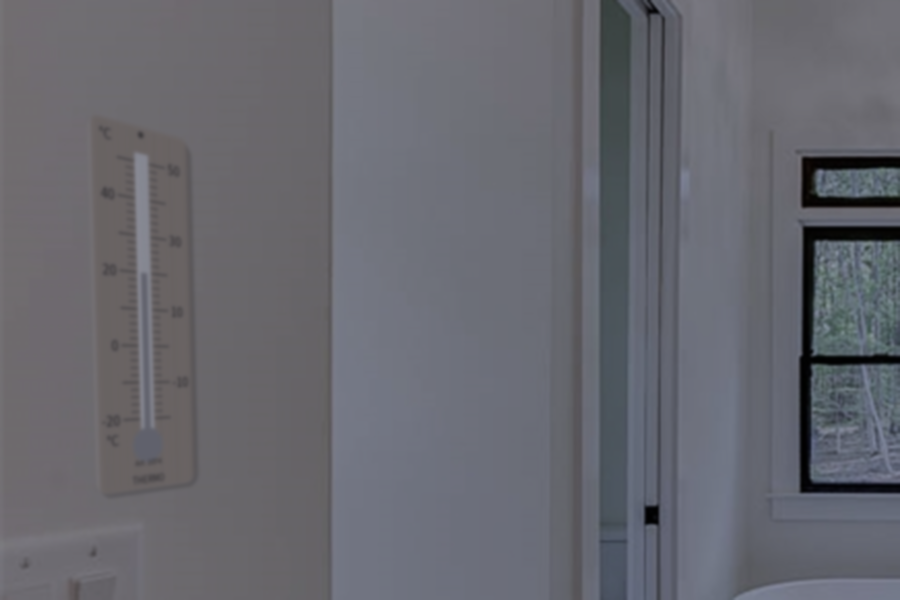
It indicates 20 °C
